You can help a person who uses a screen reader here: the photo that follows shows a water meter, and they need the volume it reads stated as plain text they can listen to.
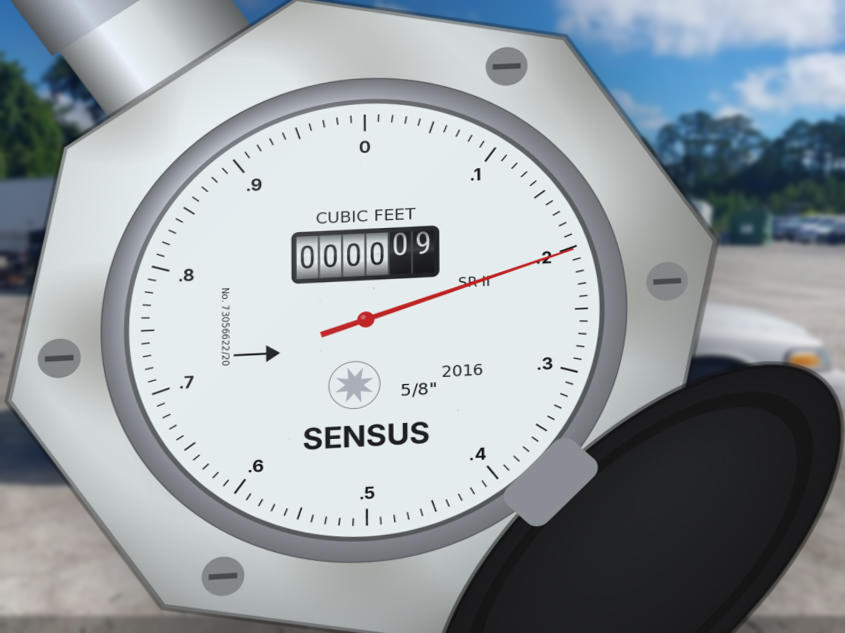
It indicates 9.20 ft³
